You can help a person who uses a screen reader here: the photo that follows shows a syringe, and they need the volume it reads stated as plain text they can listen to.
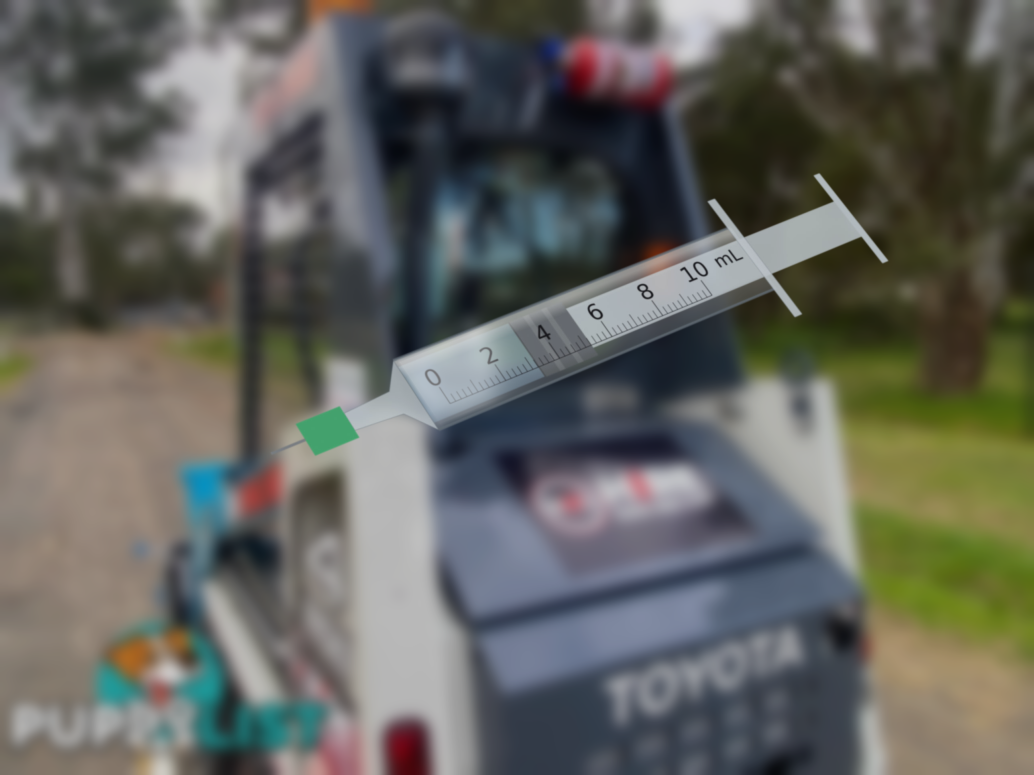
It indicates 3.2 mL
